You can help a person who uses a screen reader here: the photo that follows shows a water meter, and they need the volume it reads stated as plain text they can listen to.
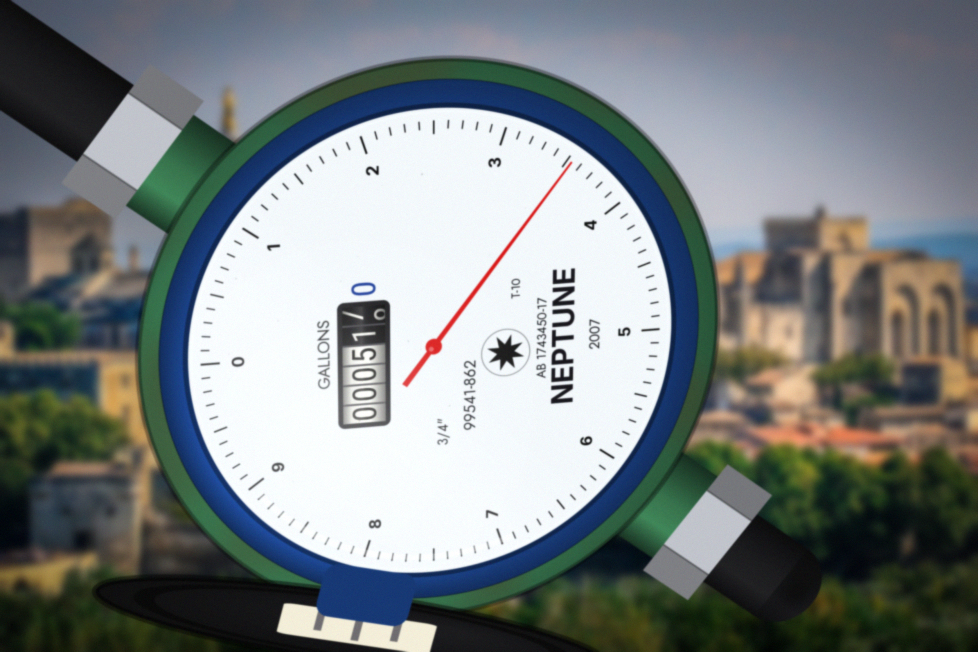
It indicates 5173.5 gal
